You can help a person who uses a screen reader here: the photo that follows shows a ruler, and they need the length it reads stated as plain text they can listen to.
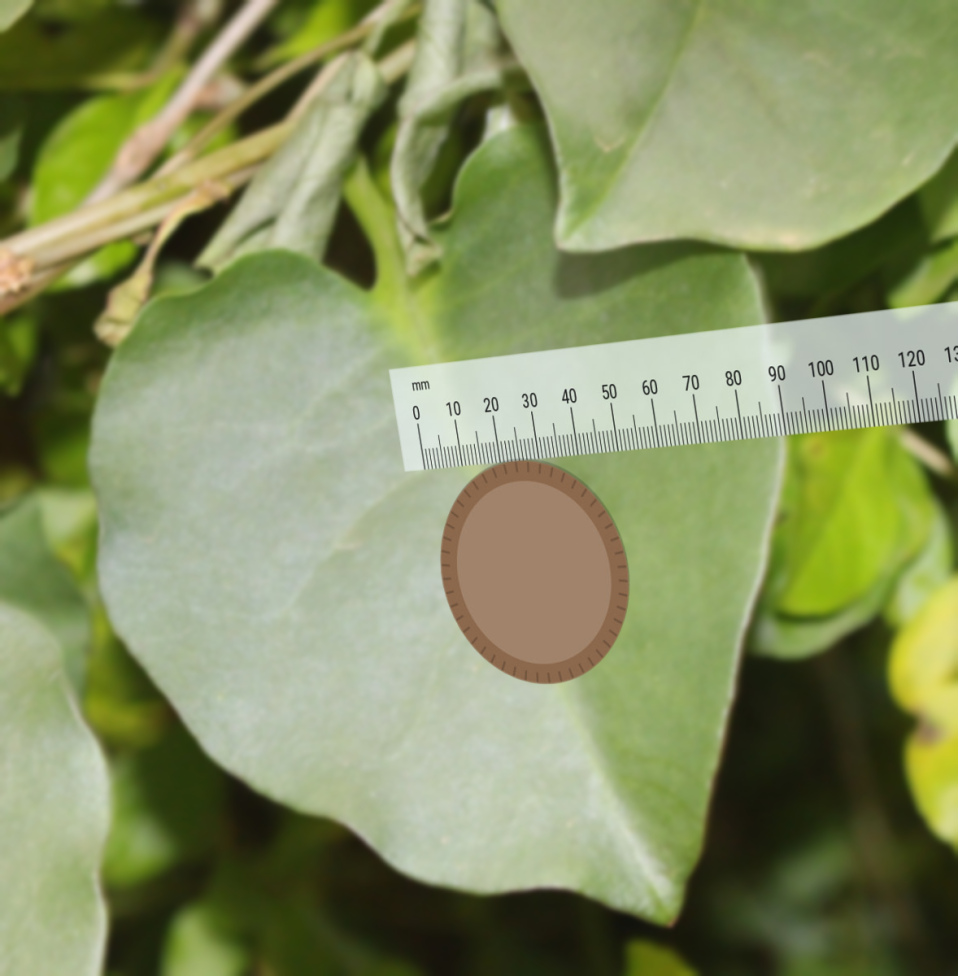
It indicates 48 mm
